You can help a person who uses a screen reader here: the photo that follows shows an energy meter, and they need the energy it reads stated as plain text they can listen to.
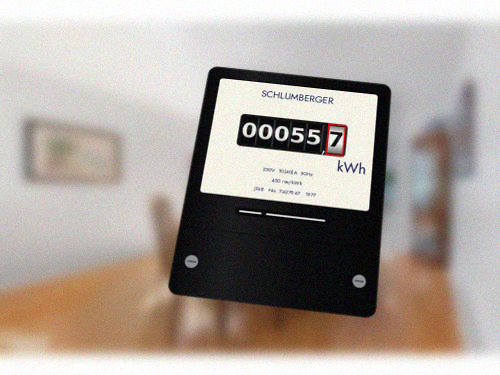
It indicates 55.7 kWh
